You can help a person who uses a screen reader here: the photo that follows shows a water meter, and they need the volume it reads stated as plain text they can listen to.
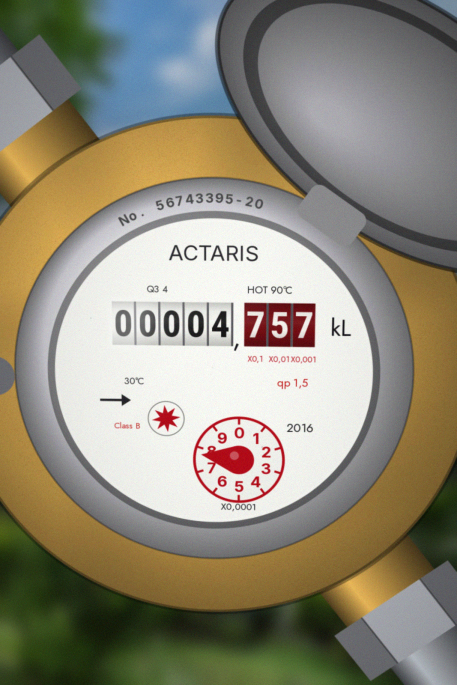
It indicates 4.7577 kL
